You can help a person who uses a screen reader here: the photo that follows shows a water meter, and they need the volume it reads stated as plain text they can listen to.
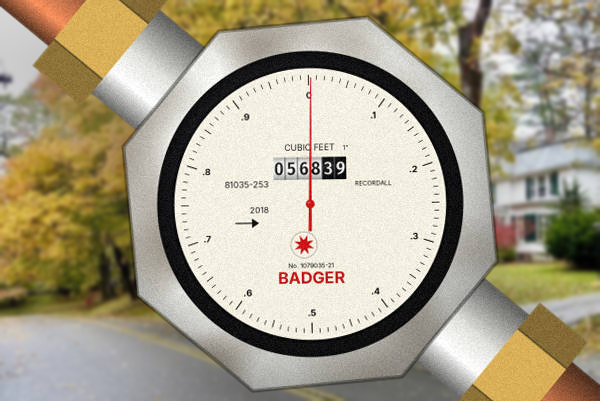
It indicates 56839.00 ft³
